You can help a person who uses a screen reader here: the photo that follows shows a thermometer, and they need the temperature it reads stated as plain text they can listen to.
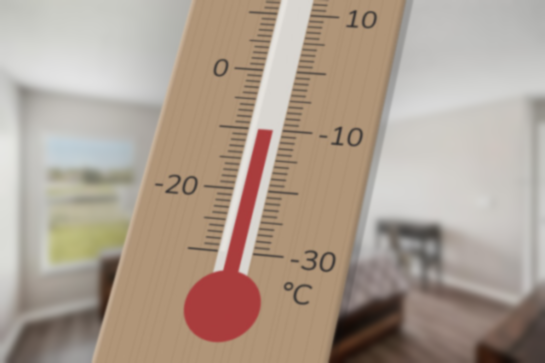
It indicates -10 °C
